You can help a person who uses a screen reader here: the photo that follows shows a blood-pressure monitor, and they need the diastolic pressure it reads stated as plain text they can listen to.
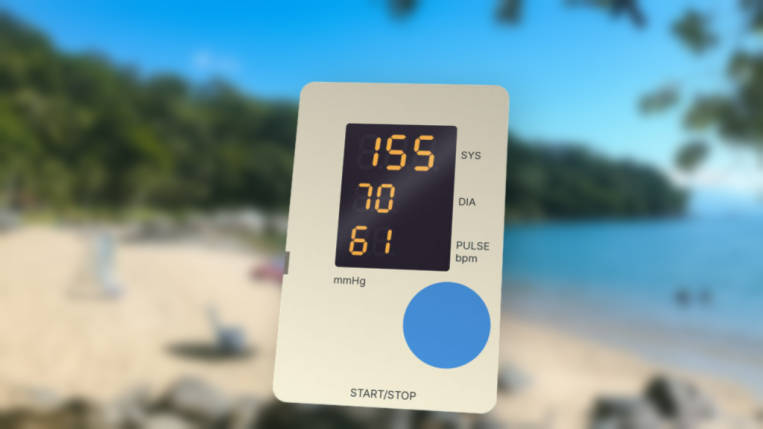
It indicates 70 mmHg
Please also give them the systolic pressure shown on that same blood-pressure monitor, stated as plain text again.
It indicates 155 mmHg
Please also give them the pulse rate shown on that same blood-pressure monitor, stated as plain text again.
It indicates 61 bpm
